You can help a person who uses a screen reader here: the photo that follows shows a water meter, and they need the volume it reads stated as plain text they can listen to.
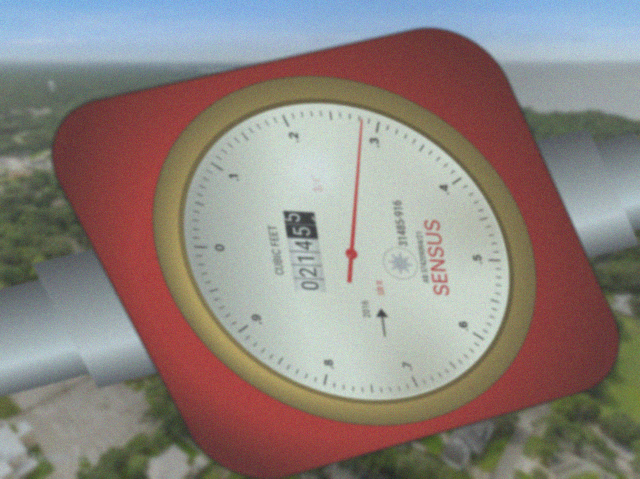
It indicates 21455.28 ft³
